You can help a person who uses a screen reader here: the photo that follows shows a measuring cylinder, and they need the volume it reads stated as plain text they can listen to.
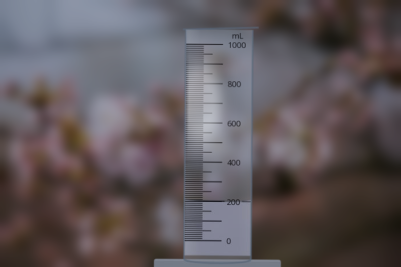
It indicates 200 mL
